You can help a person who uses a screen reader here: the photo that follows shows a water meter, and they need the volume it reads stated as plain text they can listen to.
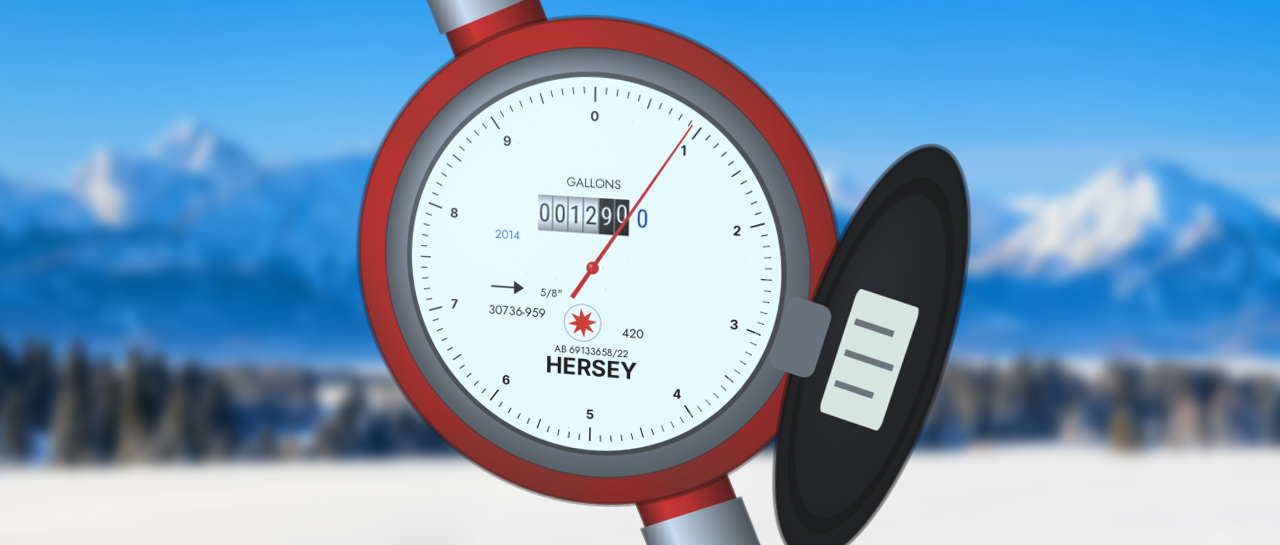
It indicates 12900.9 gal
